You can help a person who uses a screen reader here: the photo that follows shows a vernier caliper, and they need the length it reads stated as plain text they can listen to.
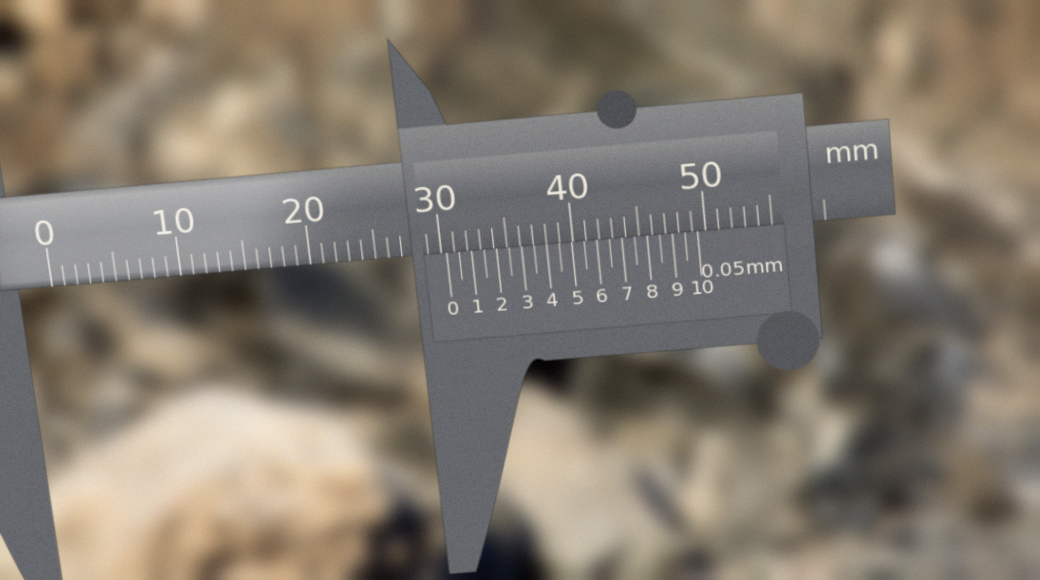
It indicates 30.4 mm
